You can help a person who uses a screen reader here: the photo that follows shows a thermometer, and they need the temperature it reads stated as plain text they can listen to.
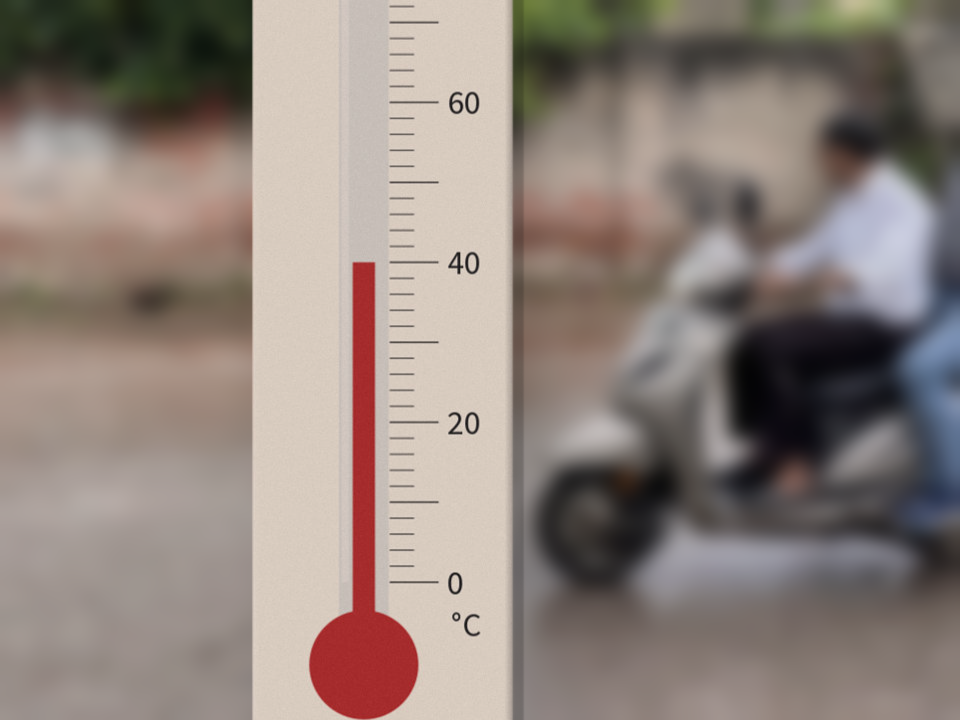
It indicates 40 °C
